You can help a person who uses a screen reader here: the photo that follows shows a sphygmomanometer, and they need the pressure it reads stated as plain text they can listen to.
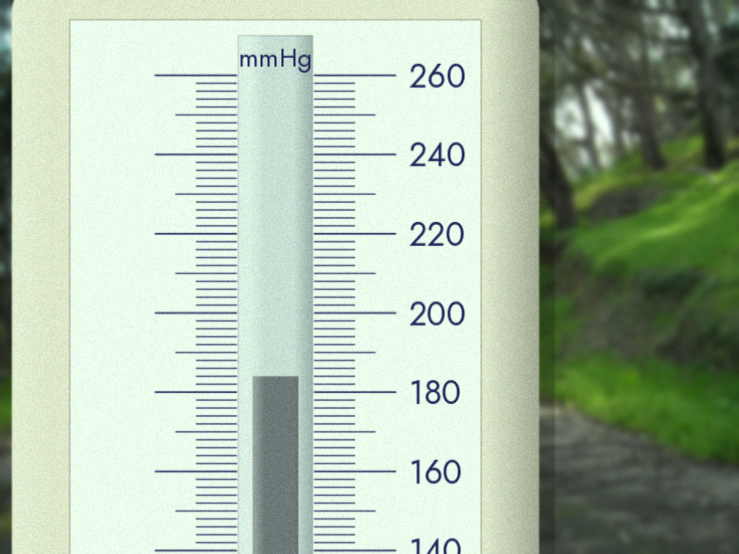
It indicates 184 mmHg
